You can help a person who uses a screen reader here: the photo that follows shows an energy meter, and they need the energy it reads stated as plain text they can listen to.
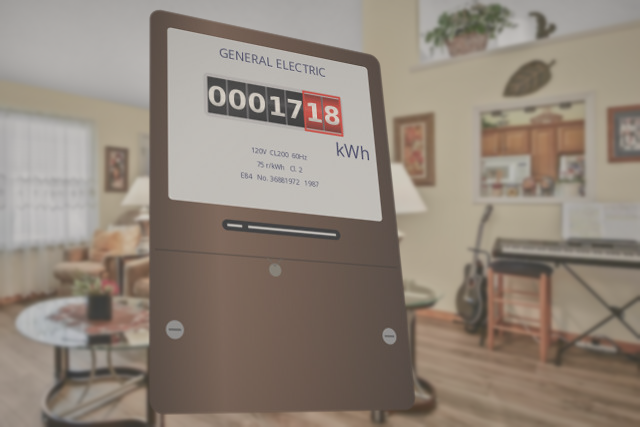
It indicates 17.18 kWh
